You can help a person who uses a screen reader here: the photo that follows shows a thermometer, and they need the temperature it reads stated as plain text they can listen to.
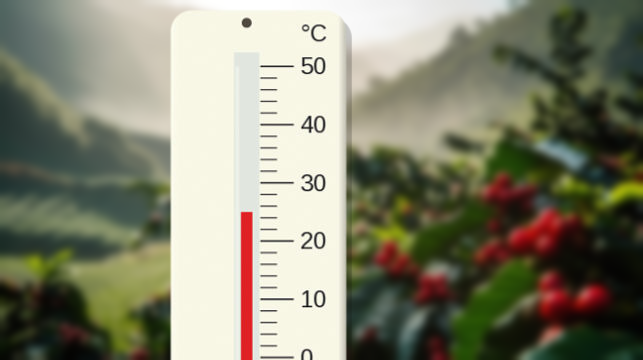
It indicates 25 °C
